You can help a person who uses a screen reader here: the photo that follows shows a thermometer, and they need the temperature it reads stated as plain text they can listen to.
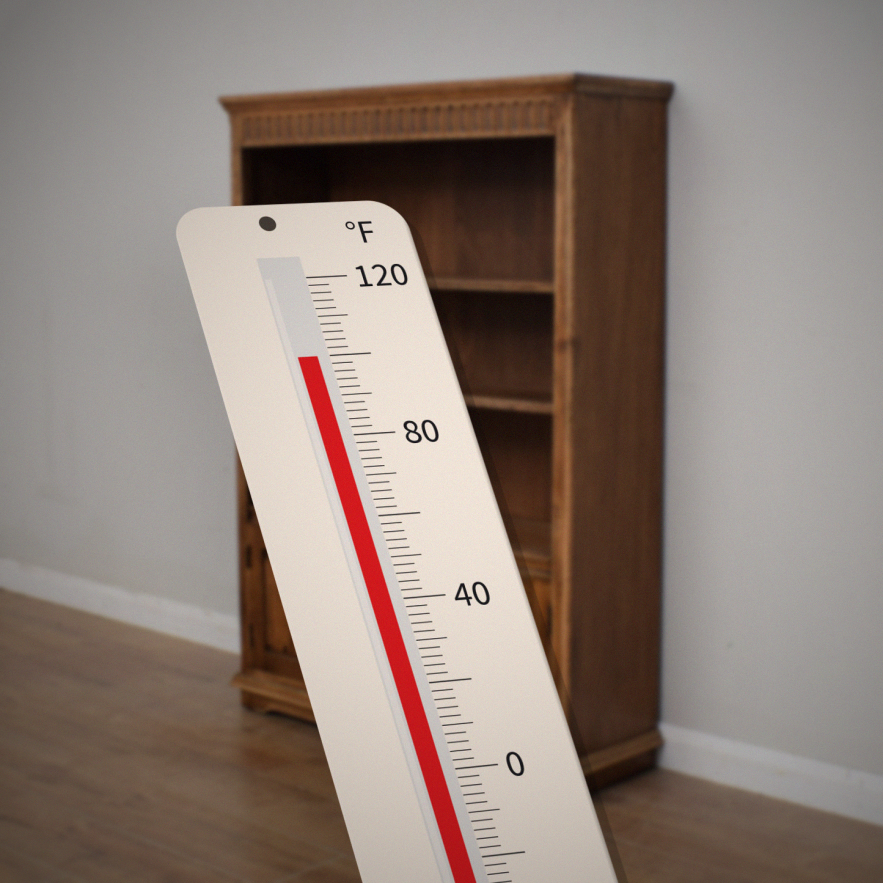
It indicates 100 °F
